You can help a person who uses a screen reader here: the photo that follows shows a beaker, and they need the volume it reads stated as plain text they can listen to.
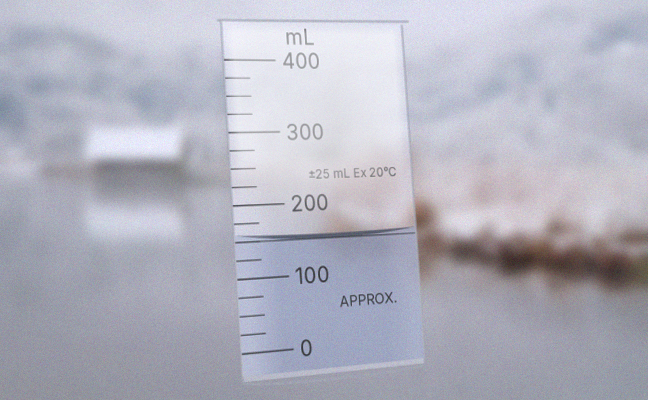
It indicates 150 mL
